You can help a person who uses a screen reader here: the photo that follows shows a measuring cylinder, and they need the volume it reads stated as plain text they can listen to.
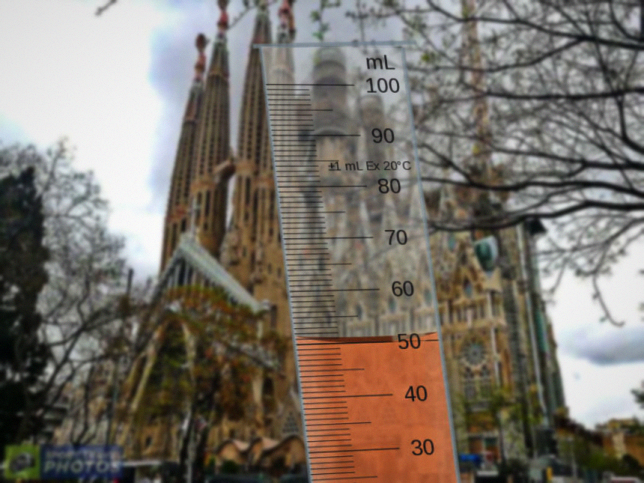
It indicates 50 mL
